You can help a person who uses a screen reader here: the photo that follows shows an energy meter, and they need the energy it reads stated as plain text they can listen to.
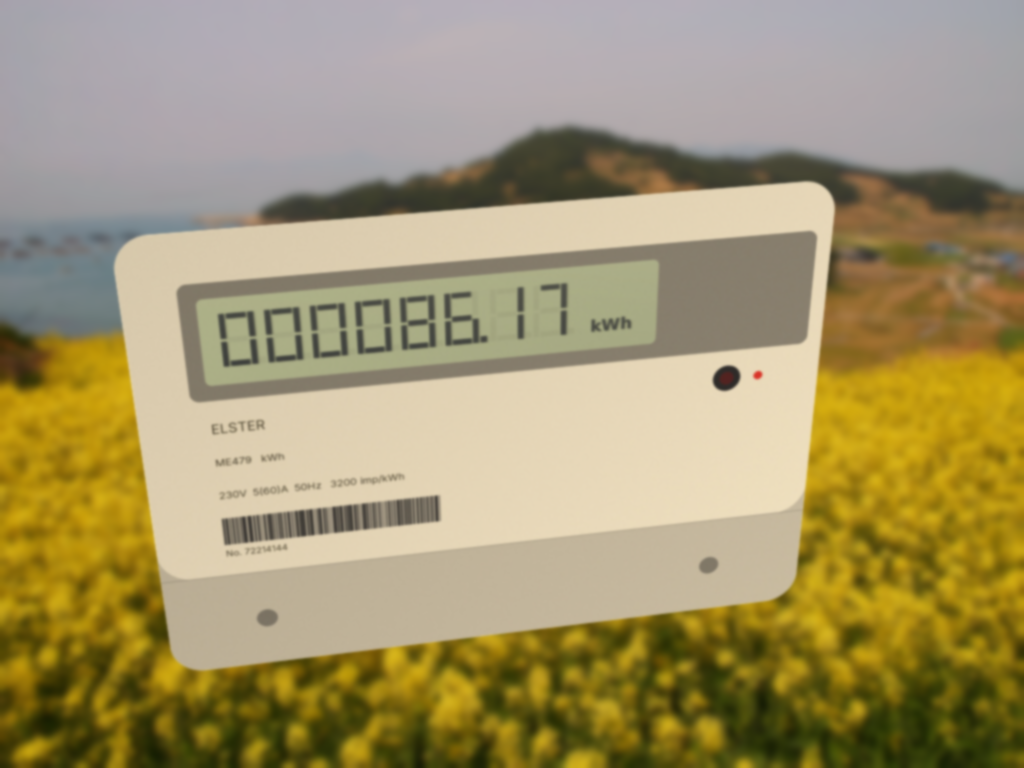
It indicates 86.17 kWh
